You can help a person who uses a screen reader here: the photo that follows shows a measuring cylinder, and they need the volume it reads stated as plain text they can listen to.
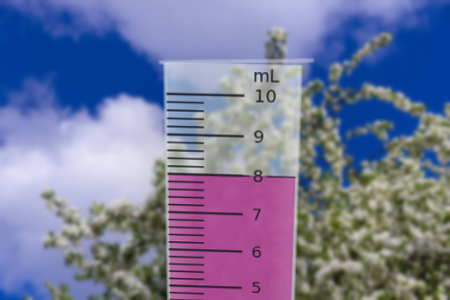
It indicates 8 mL
